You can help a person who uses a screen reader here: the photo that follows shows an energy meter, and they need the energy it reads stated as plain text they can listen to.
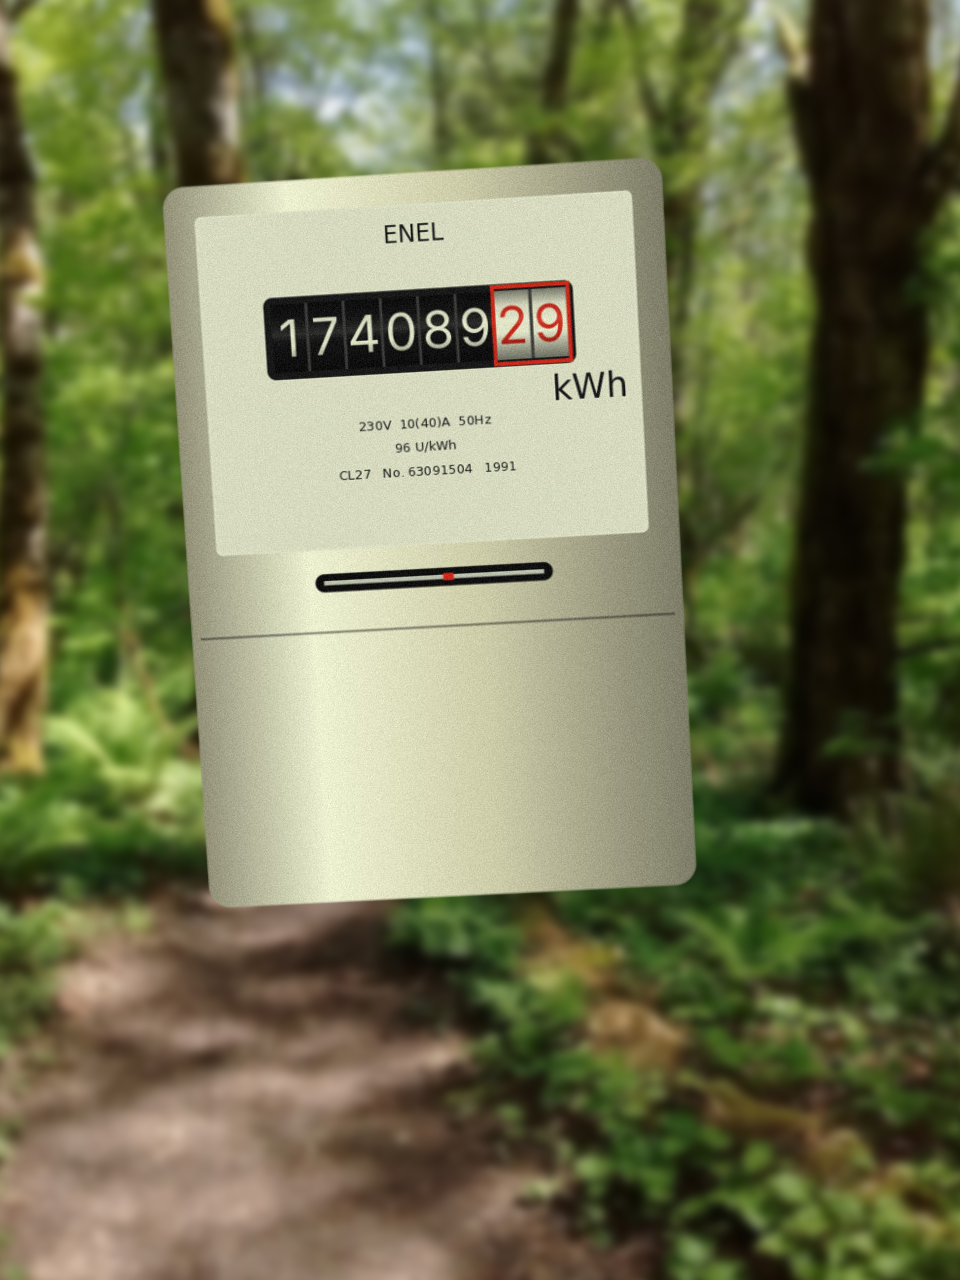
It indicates 174089.29 kWh
